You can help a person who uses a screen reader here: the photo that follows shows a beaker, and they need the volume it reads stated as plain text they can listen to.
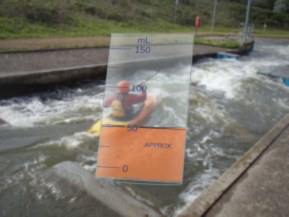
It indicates 50 mL
